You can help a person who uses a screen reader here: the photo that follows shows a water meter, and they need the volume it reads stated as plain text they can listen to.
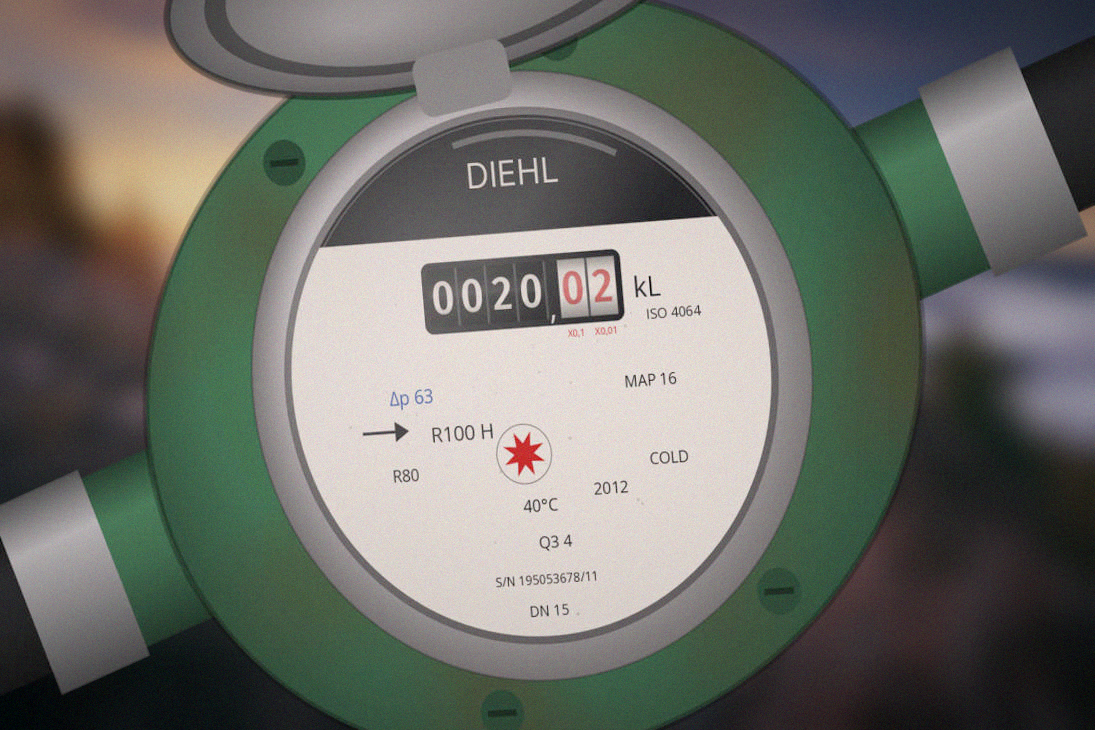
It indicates 20.02 kL
